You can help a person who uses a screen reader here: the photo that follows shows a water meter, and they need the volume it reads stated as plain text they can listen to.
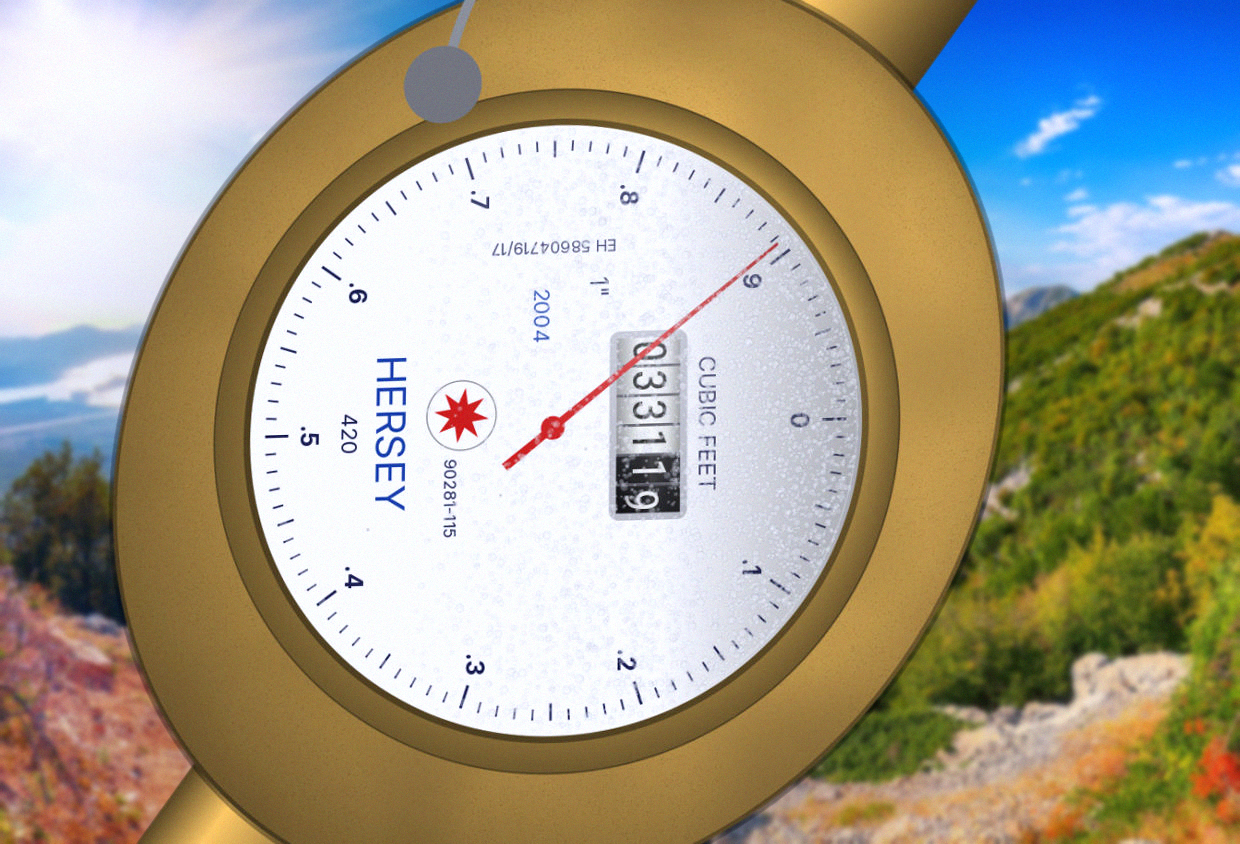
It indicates 33118.89 ft³
